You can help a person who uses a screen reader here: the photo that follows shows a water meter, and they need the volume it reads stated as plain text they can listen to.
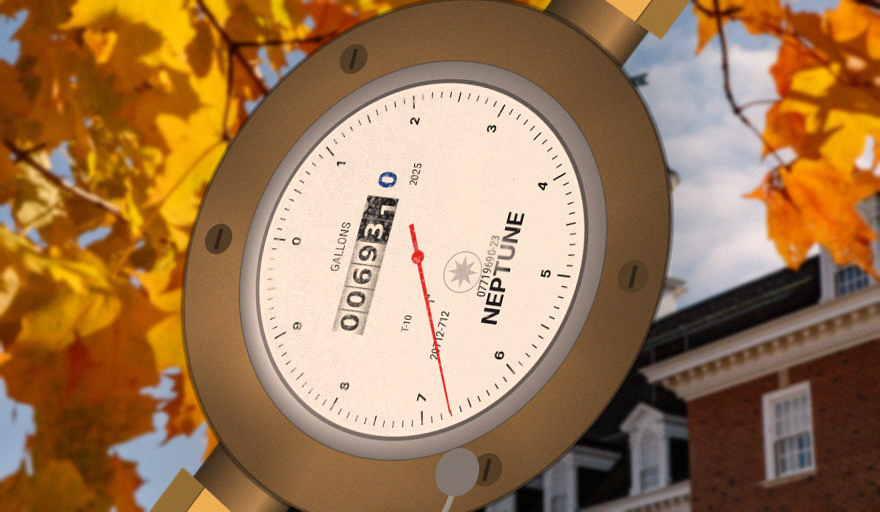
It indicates 69306.7 gal
